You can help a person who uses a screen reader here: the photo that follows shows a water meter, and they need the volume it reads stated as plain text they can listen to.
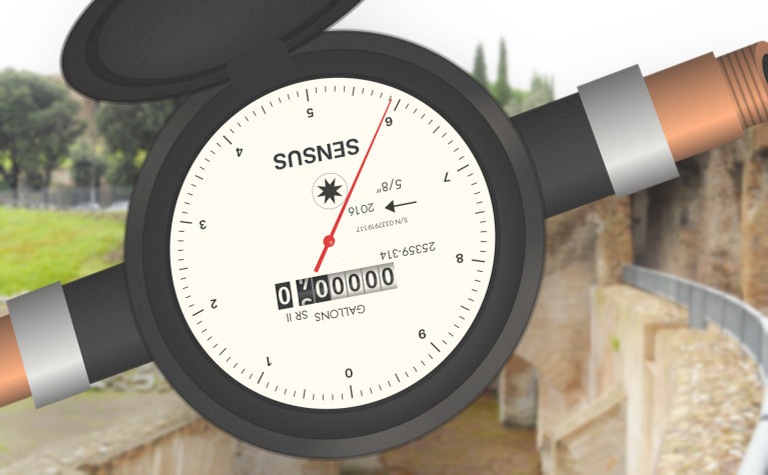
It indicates 35.9 gal
